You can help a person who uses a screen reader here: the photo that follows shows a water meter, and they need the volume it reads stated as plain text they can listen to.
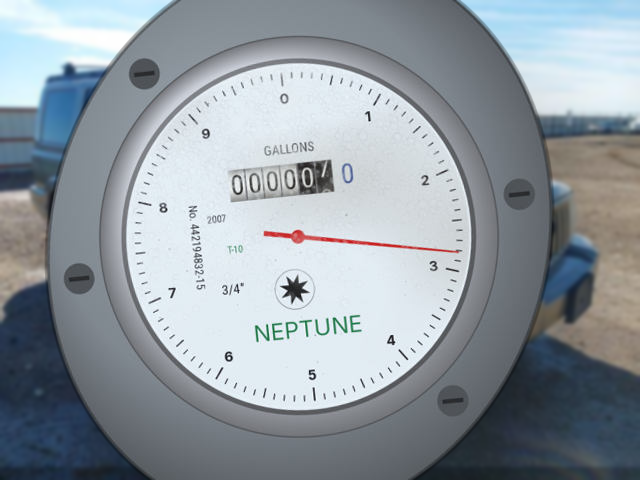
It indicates 72.8 gal
